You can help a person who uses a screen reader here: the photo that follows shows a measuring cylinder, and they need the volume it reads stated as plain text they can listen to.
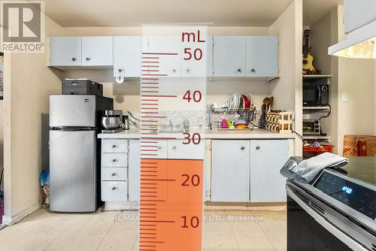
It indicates 25 mL
